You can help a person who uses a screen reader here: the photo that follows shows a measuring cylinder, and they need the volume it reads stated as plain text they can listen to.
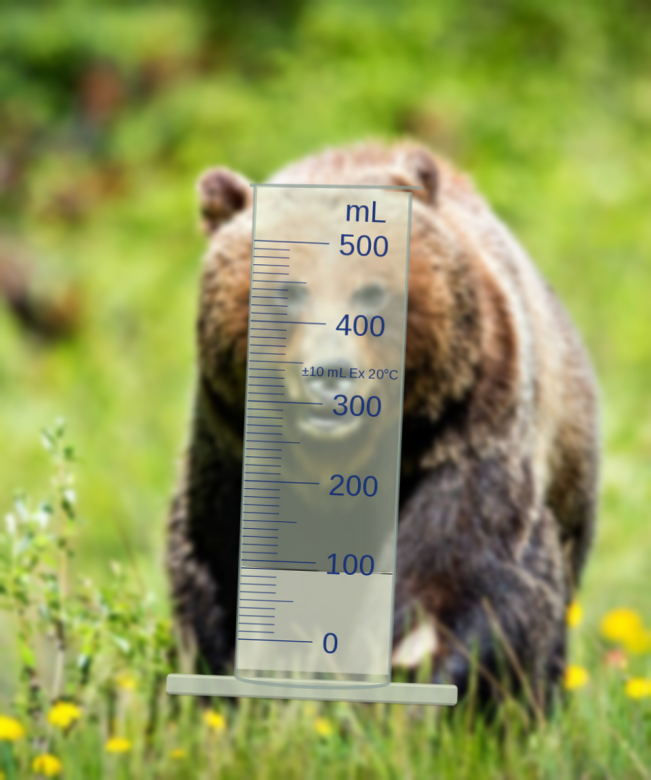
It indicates 90 mL
